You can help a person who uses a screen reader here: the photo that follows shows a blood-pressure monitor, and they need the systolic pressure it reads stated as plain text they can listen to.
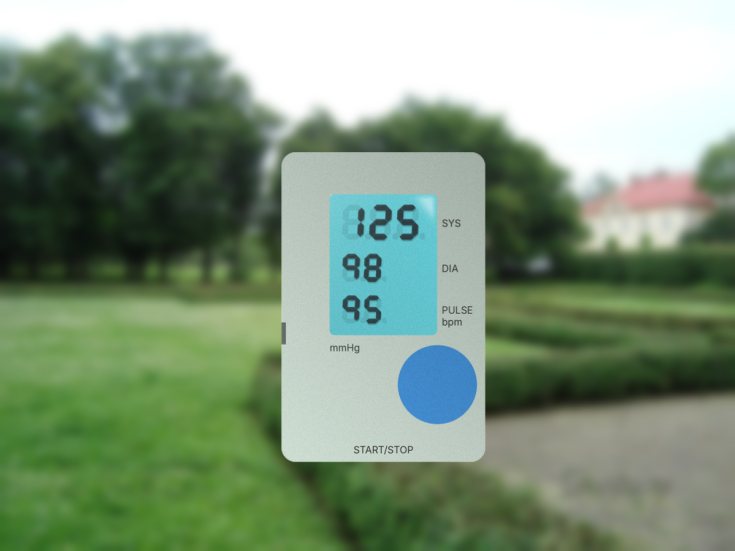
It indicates 125 mmHg
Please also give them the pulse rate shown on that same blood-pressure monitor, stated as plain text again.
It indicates 95 bpm
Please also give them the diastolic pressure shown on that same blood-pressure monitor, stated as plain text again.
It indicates 98 mmHg
